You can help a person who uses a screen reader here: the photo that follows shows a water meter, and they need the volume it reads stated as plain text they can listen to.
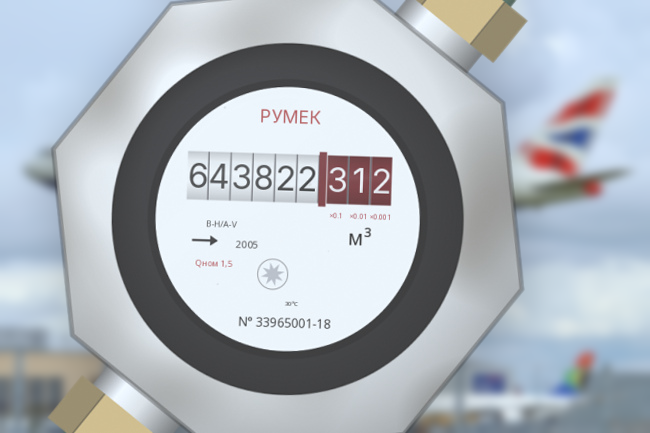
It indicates 643822.312 m³
